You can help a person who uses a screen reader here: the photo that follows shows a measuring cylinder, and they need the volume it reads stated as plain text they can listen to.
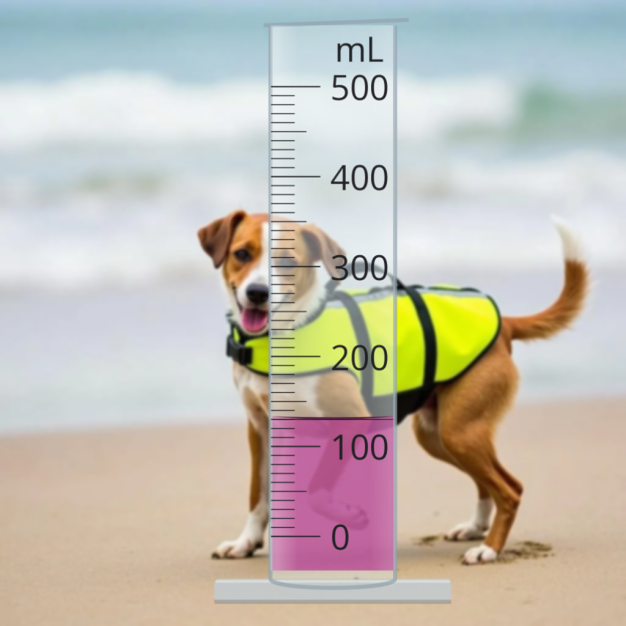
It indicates 130 mL
